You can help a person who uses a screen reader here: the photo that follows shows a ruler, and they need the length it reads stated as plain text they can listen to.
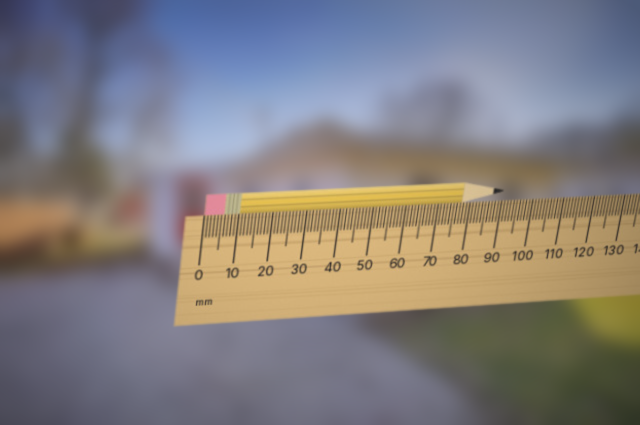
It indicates 90 mm
